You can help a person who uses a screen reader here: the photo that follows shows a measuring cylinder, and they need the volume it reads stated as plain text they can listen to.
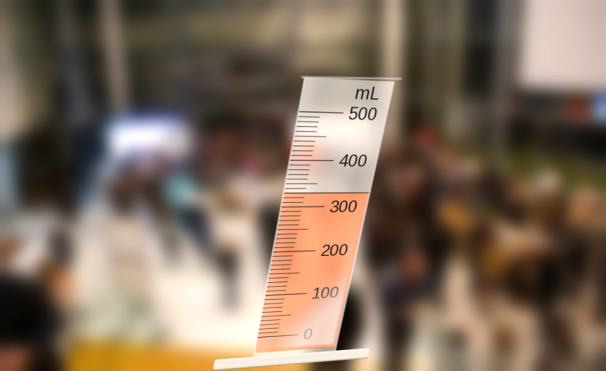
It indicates 330 mL
